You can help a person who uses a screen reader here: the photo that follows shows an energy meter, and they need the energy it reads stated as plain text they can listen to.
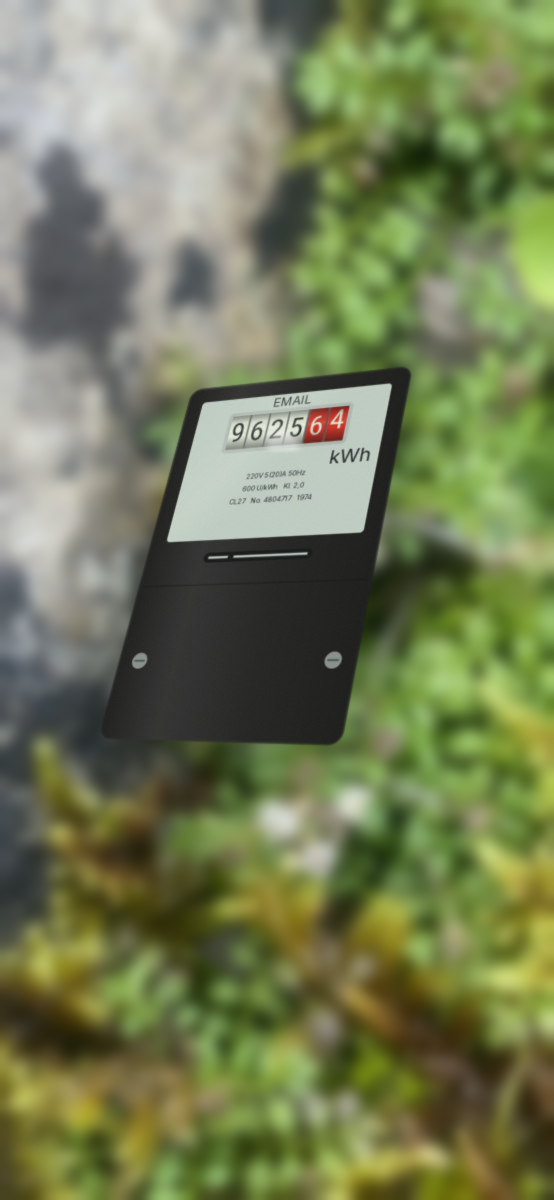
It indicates 9625.64 kWh
